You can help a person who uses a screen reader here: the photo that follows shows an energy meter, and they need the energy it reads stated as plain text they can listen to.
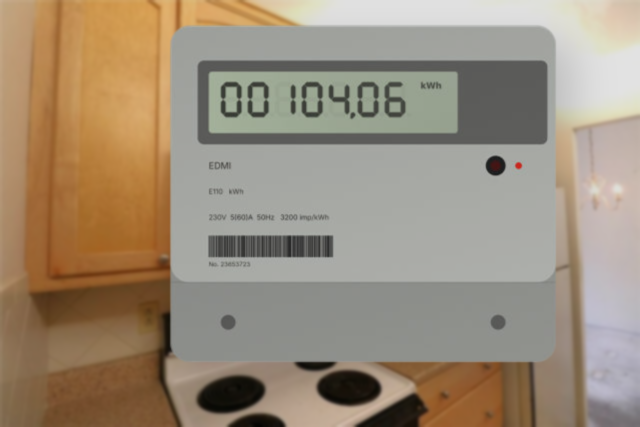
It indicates 104.06 kWh
